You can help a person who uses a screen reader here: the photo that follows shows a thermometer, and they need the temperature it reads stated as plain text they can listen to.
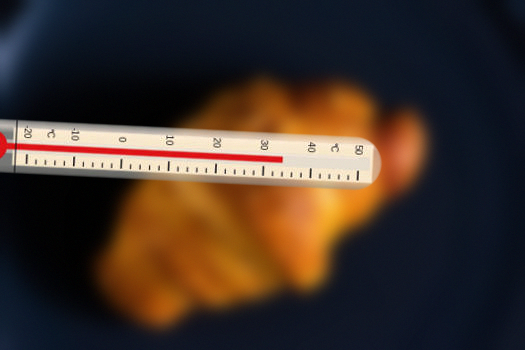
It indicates 34 °C
